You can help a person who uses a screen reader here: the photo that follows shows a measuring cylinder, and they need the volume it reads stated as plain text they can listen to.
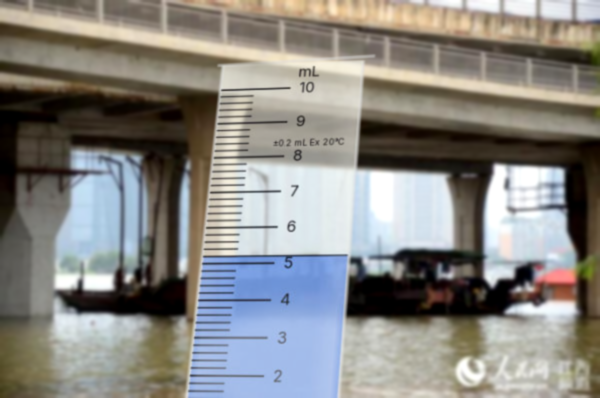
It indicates 5.2 mL
